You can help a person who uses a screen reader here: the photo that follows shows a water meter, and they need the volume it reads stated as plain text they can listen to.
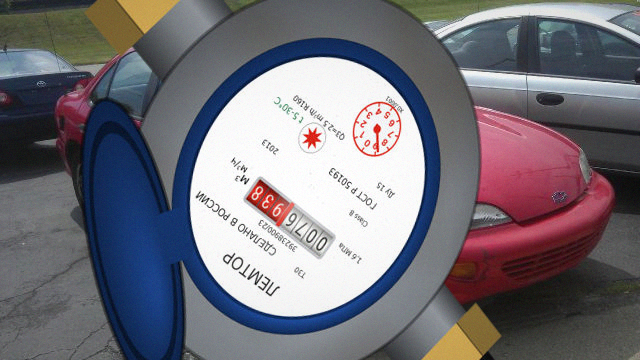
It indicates 76.9388 m³
